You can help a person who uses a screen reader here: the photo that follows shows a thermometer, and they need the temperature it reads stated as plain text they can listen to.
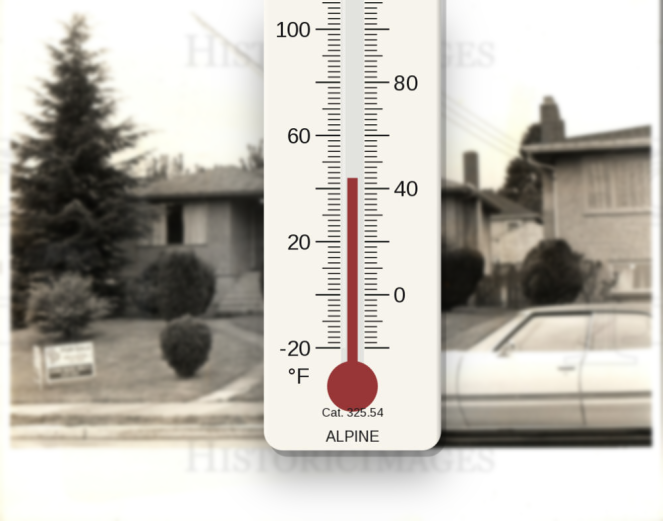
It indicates 44 °F
